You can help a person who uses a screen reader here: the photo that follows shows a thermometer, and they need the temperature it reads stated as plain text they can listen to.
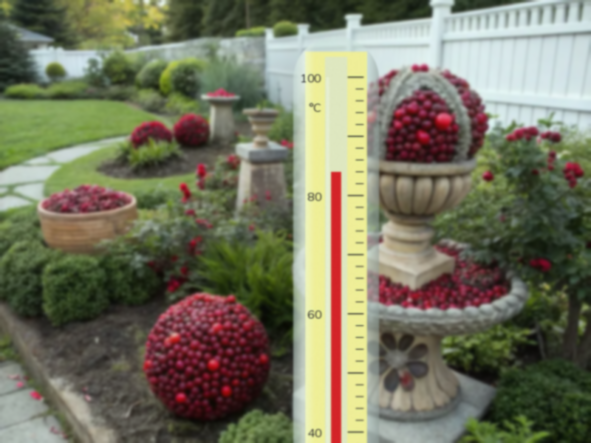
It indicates 84 °C
